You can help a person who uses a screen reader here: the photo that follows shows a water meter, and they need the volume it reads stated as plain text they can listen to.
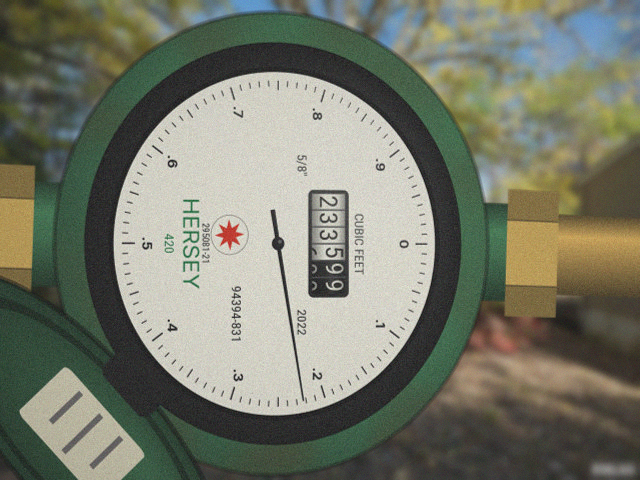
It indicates 233599.22 ft³
